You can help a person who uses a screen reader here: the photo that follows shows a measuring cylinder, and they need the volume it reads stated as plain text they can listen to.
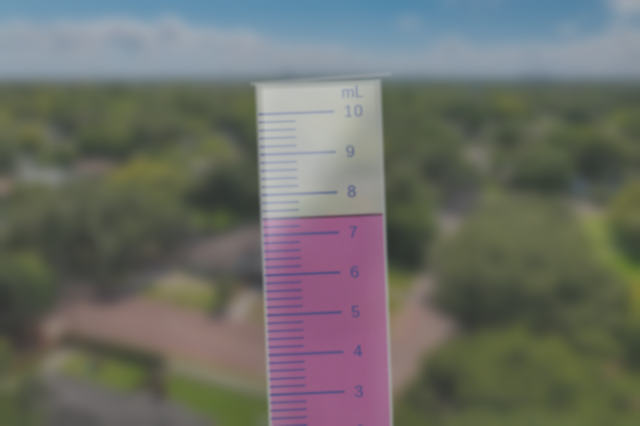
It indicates 7.4 mL
